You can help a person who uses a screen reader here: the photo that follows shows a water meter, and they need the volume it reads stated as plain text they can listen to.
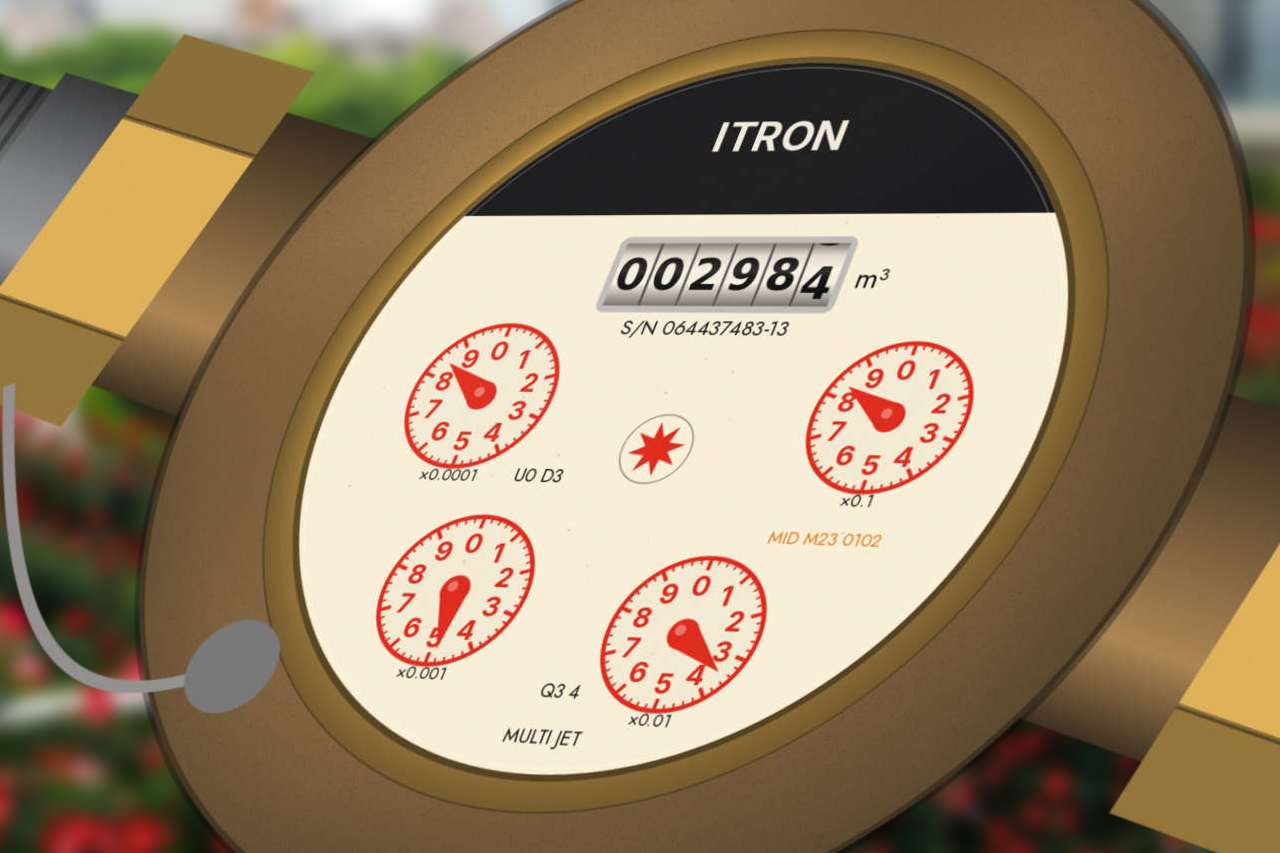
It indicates 2983.8348 m³
